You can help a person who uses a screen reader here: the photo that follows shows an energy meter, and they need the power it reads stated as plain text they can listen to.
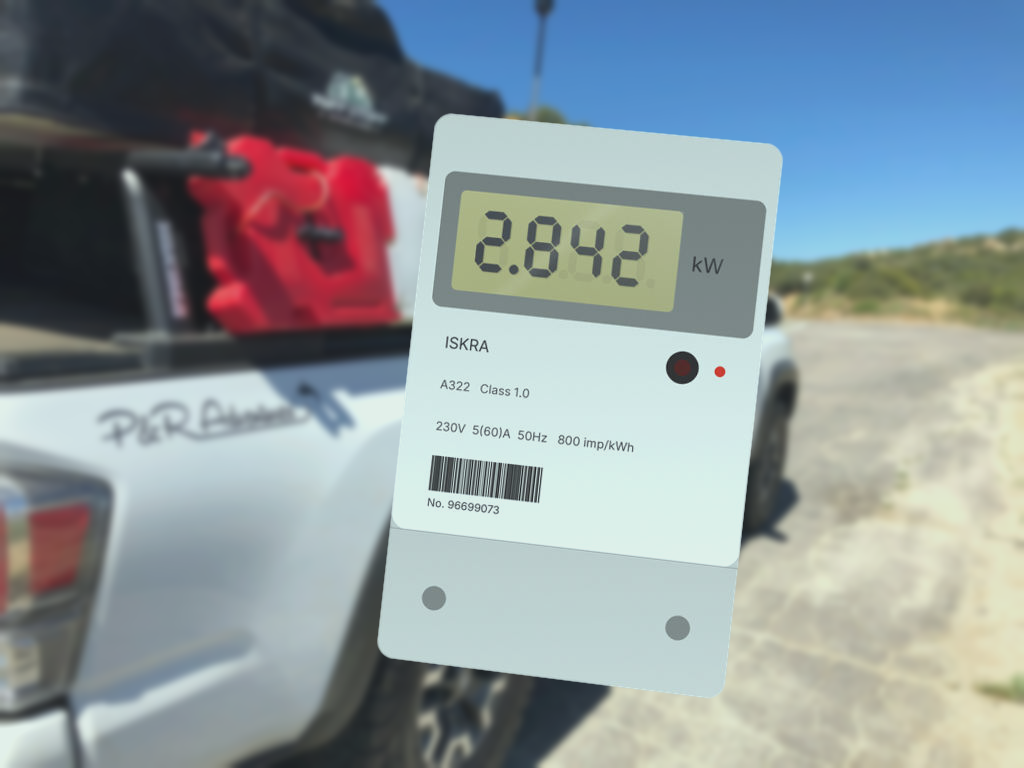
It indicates 2.842 kW
